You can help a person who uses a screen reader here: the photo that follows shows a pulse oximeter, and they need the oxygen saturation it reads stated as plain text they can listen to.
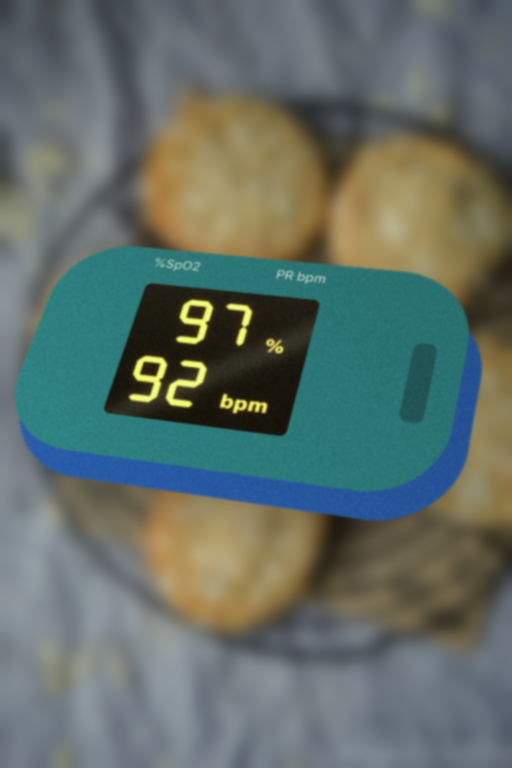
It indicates 97 %
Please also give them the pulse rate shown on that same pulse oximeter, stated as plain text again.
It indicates 92 bpm
